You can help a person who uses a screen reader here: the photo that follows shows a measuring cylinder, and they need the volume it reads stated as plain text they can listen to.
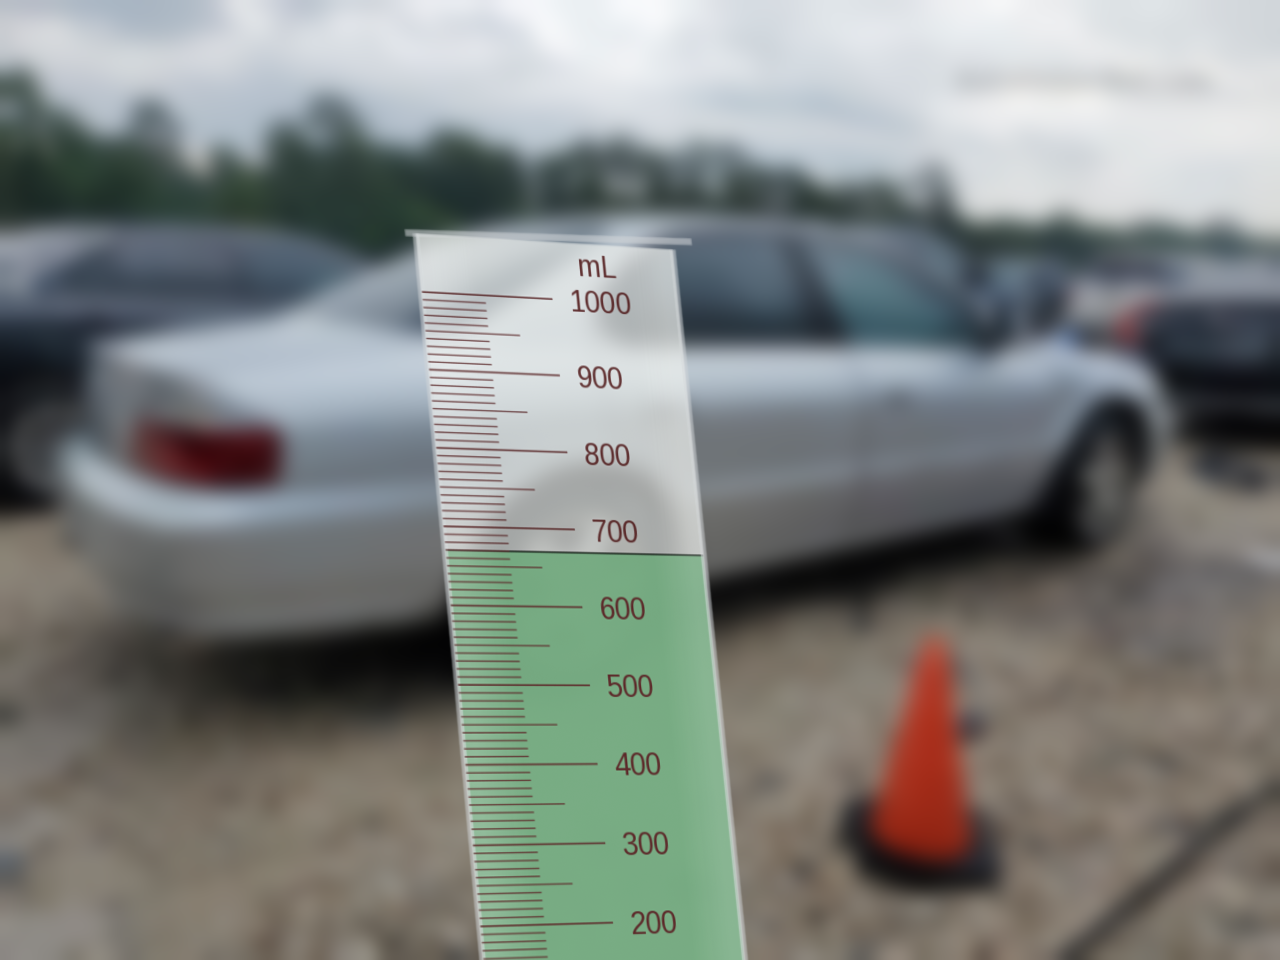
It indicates 670 mL
